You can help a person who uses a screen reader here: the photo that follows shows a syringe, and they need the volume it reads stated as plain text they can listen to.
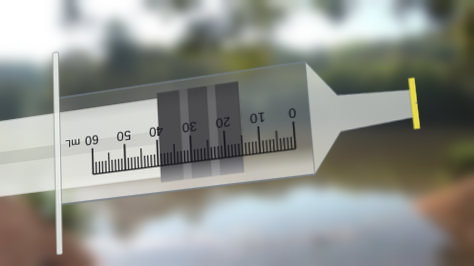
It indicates 15 mL
